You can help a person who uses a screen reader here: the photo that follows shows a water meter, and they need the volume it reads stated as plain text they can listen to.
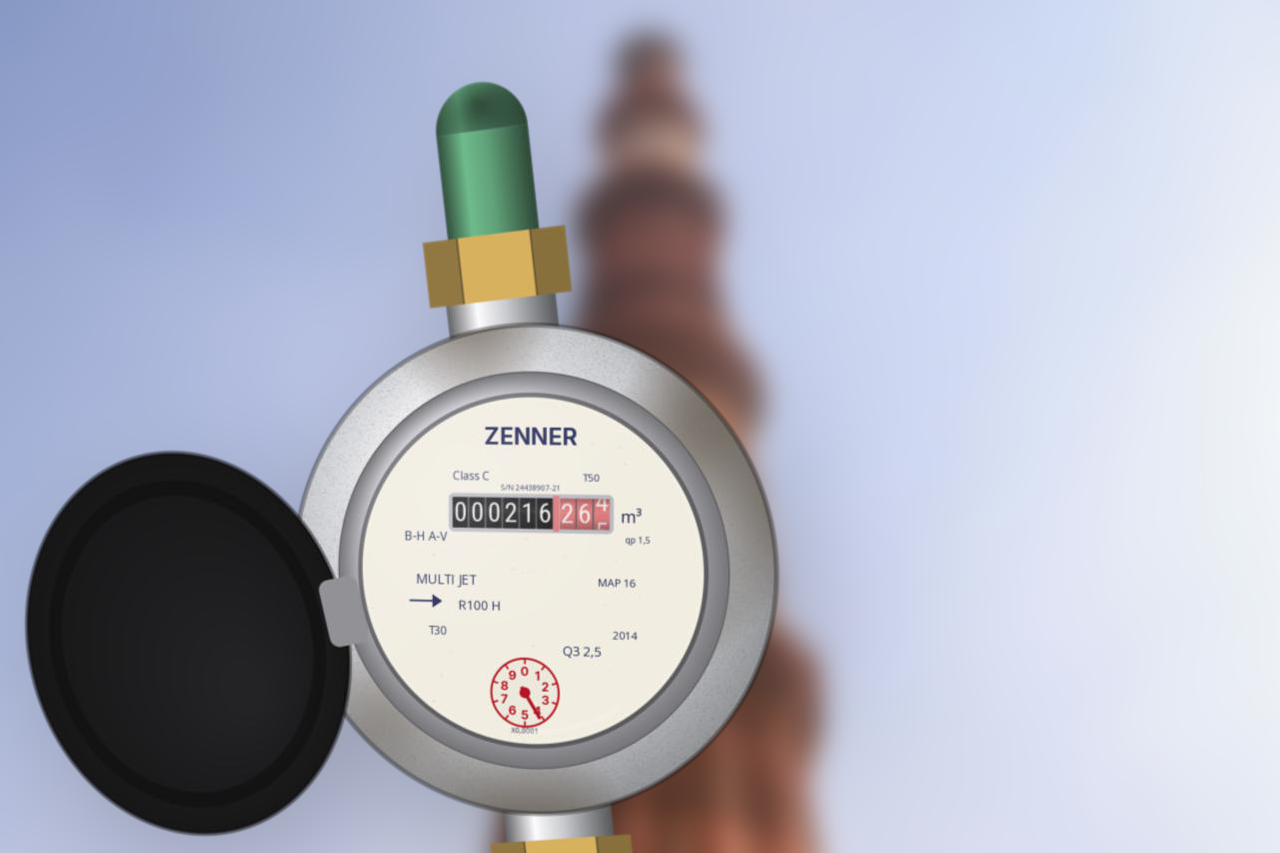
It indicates 216.2644 m³
